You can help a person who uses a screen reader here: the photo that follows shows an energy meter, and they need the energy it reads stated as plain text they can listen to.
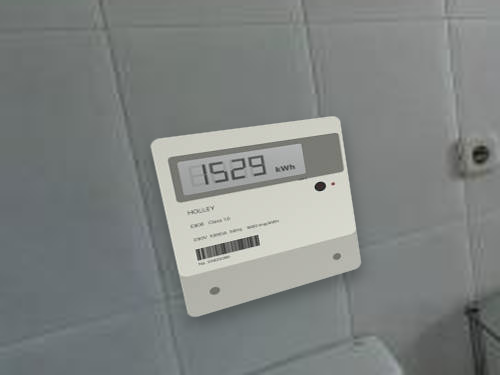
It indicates 1529 kWh
